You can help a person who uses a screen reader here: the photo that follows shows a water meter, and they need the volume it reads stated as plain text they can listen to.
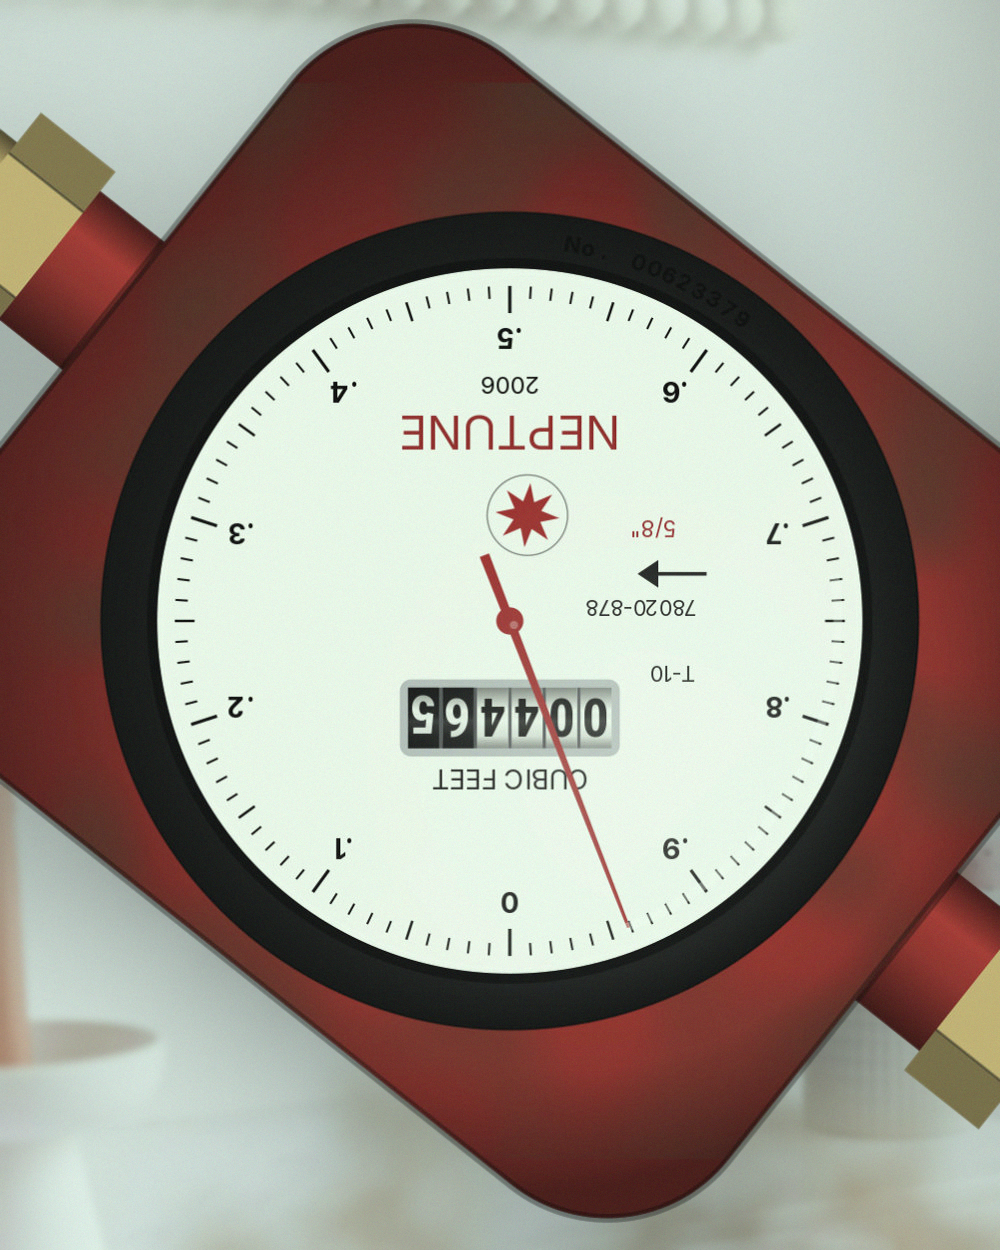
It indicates 4464.94 ft³
